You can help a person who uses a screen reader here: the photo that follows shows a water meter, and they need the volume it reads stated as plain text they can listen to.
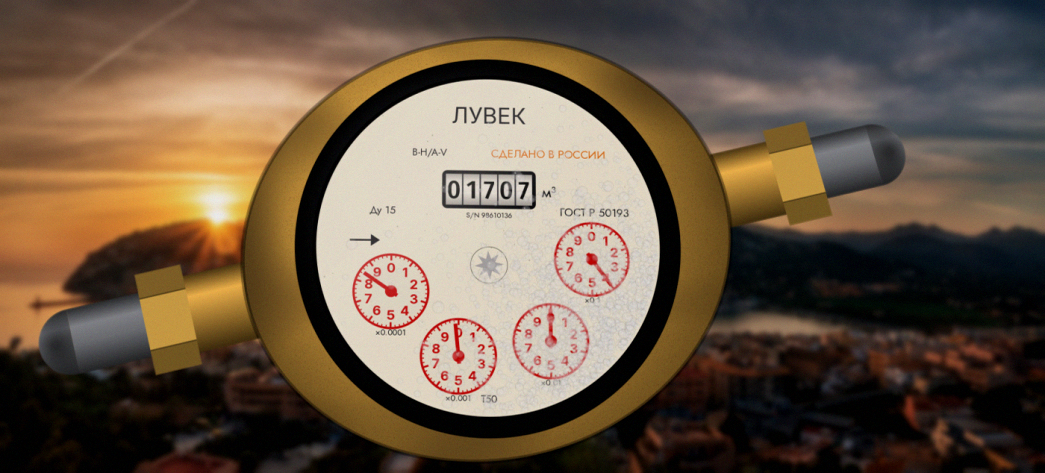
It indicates 1707.3998 m³
